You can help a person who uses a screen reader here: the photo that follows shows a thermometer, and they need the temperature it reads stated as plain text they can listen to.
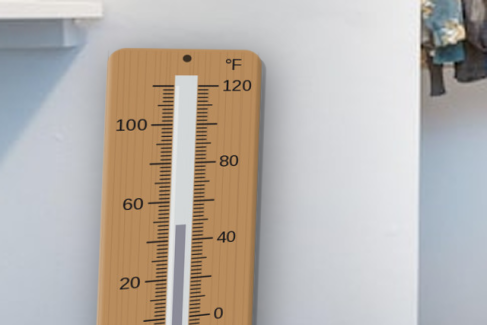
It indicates 48 °F
